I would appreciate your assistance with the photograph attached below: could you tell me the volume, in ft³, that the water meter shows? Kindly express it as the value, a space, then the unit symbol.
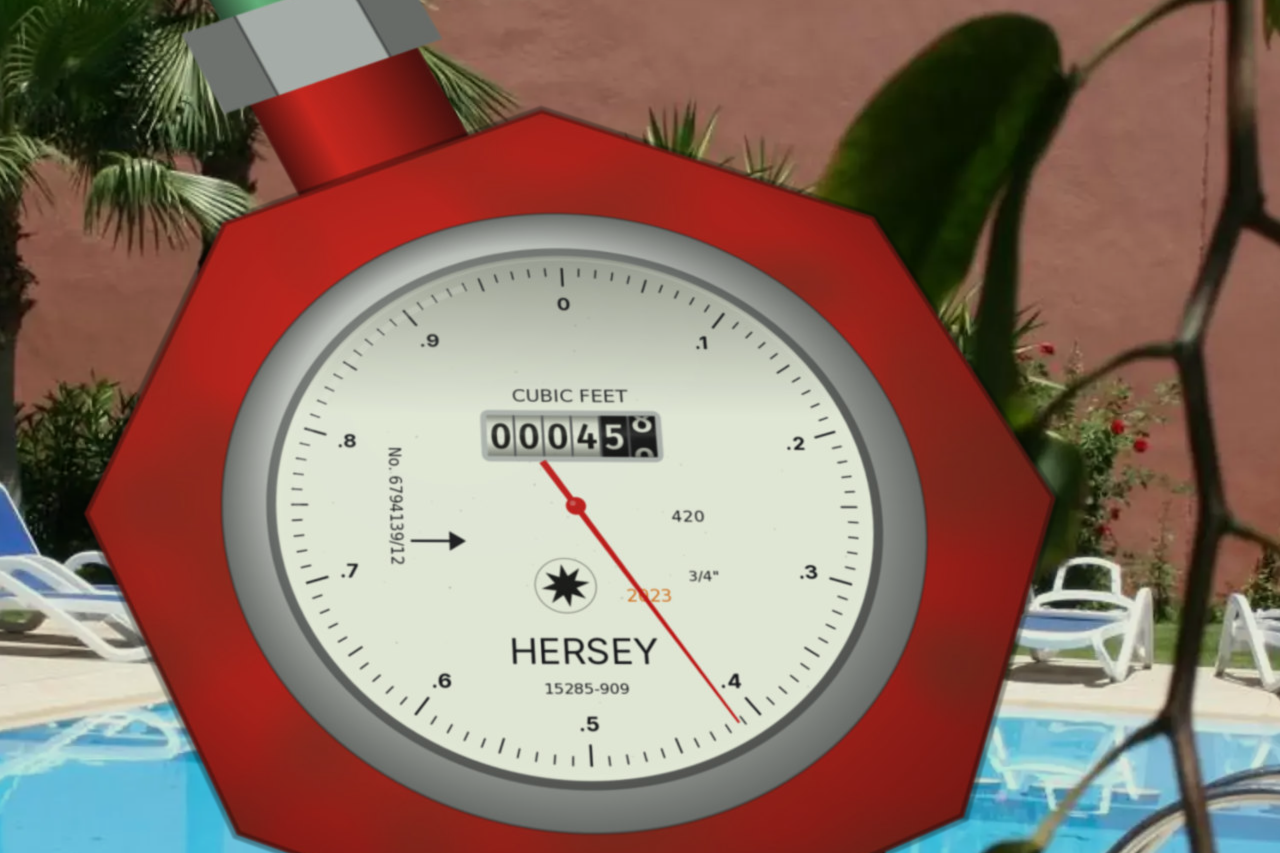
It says 458.41 ft³
